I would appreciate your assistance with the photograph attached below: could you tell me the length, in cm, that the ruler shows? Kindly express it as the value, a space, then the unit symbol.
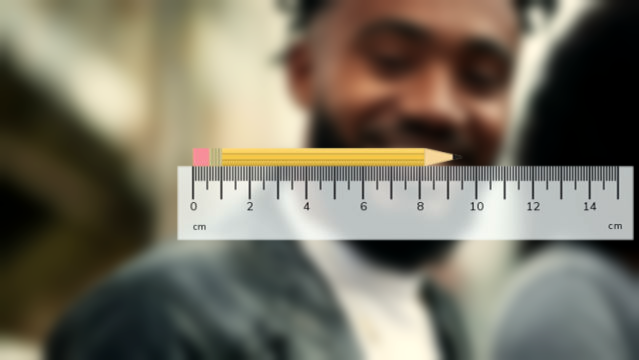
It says 9.5 cm
